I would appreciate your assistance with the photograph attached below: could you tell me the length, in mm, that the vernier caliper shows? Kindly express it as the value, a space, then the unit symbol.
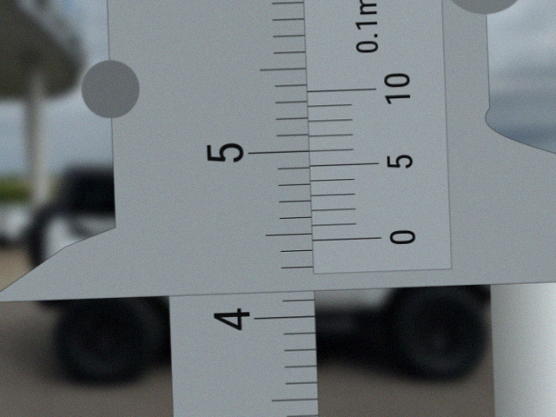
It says 44.6 mm
